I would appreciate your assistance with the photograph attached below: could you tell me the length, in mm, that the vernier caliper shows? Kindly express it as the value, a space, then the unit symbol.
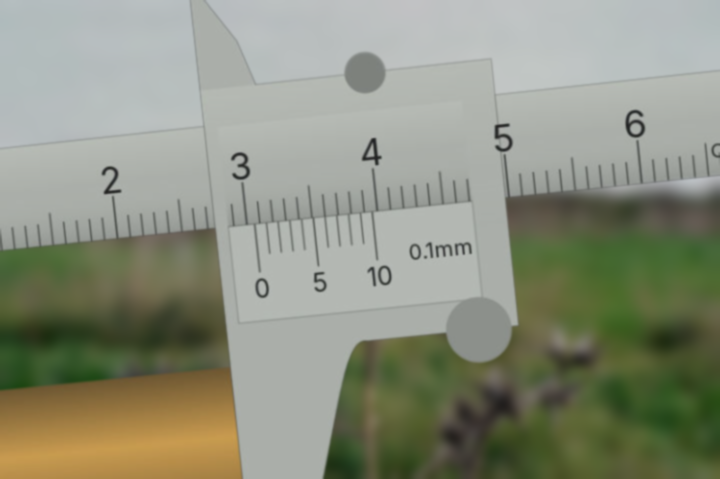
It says 30.6 mm
